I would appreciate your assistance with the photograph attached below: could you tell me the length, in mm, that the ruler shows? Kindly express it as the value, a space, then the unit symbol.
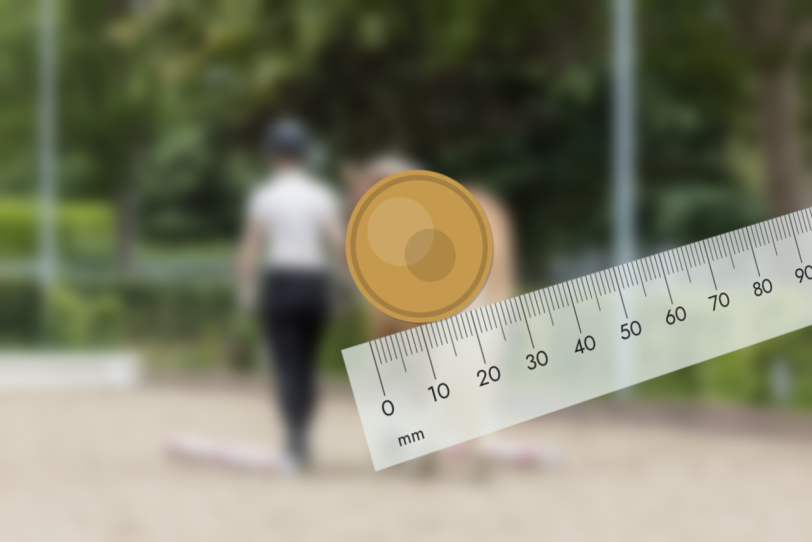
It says 28 mm
